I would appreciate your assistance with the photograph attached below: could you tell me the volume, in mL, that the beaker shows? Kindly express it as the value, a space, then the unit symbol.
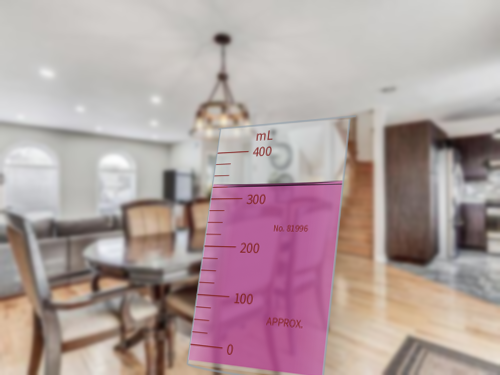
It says 325 mL
